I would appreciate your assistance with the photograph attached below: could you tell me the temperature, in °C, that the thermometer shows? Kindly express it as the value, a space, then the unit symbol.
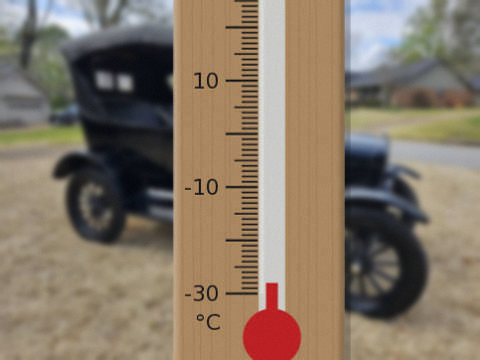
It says -28 °C
